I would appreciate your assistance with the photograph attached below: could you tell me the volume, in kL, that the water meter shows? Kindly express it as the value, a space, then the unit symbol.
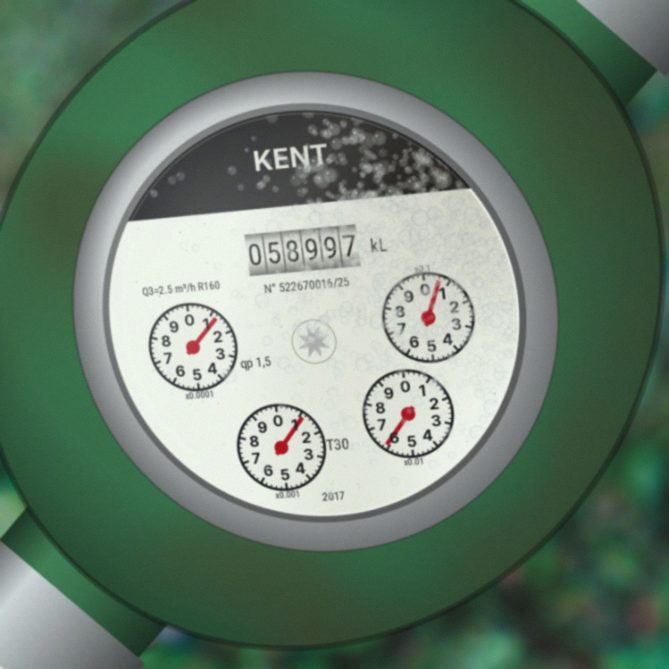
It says 58997.0611 kL
